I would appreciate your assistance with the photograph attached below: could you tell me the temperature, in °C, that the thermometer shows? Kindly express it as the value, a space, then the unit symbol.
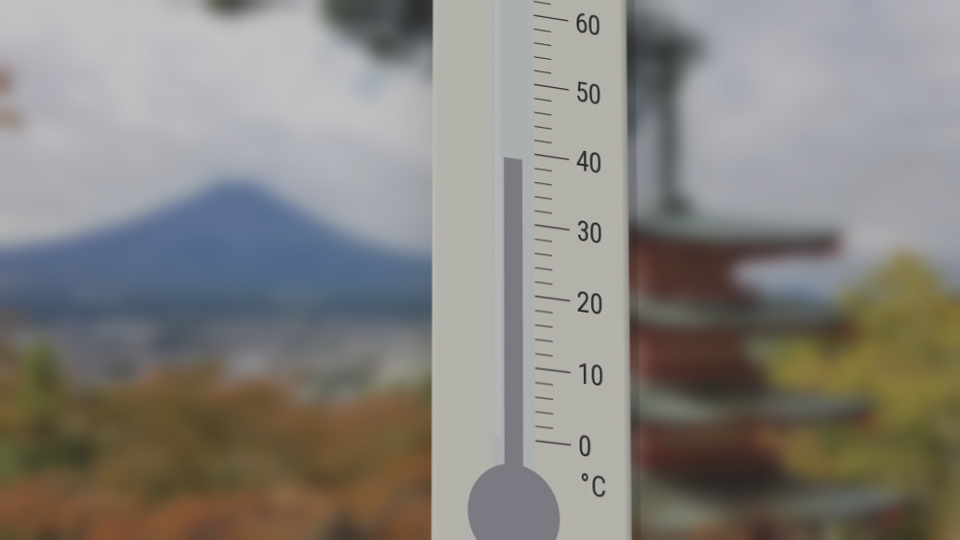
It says 39 °C
